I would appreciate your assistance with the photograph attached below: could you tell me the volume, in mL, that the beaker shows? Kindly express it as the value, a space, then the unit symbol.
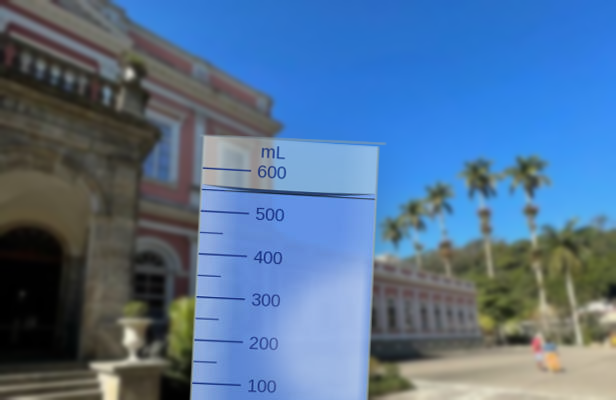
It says 550 mL
